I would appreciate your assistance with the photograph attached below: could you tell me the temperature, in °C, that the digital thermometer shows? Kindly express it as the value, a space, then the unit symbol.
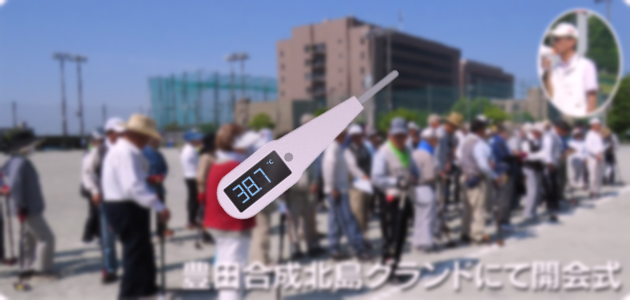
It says 38.7 °C
